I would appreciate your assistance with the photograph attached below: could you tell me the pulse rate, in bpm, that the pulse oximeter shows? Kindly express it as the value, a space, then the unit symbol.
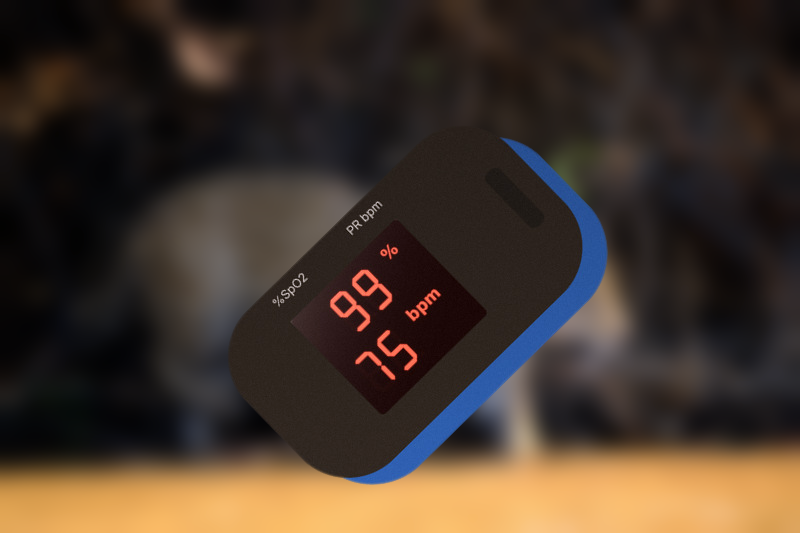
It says 75 bpm
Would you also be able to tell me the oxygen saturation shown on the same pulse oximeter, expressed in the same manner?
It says 99 %
